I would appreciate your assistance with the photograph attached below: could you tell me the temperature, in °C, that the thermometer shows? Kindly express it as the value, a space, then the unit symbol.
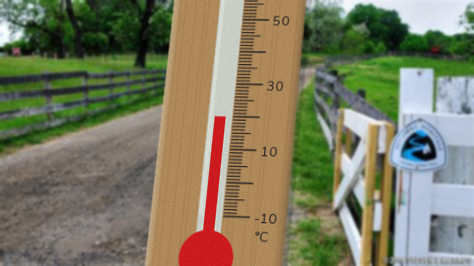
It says 20 °C
